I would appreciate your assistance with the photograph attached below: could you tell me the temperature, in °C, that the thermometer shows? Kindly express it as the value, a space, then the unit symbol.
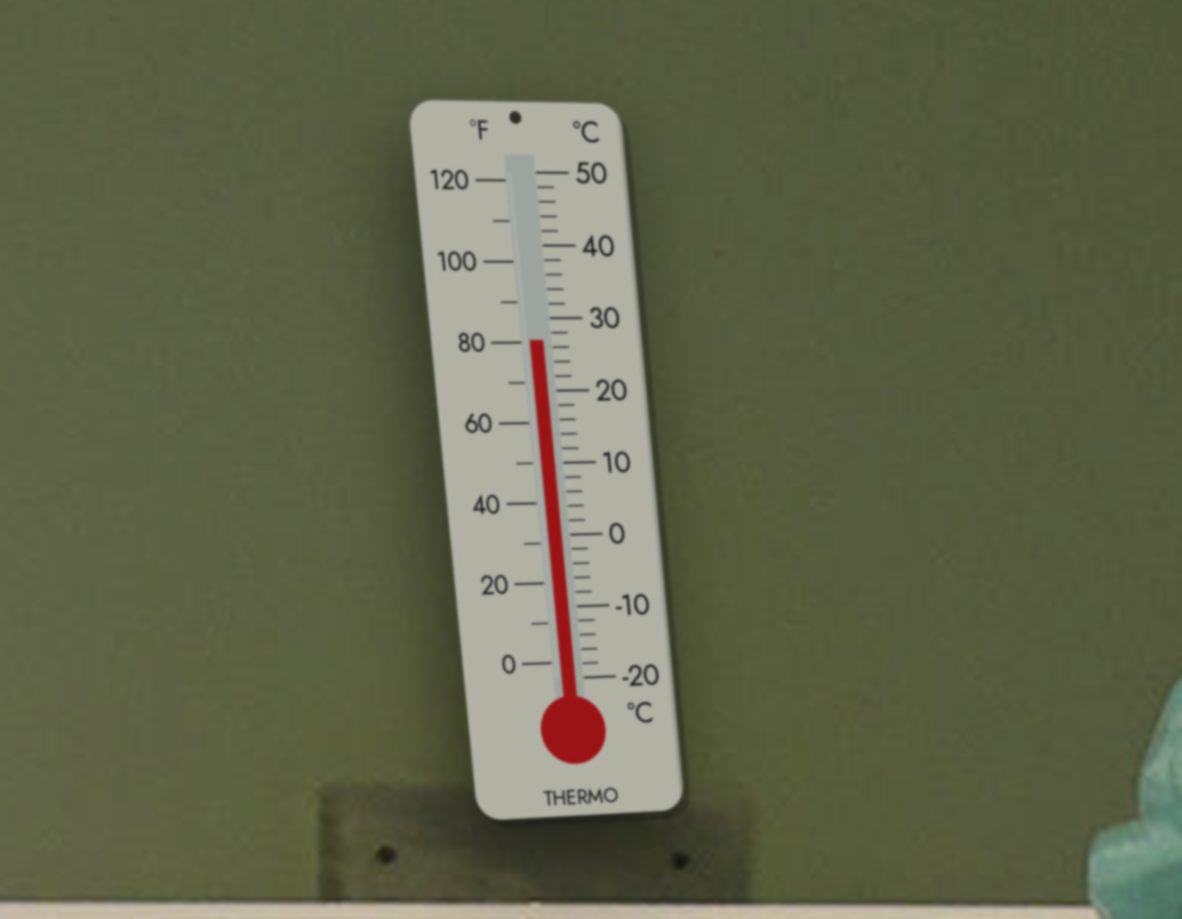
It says 27 °C
